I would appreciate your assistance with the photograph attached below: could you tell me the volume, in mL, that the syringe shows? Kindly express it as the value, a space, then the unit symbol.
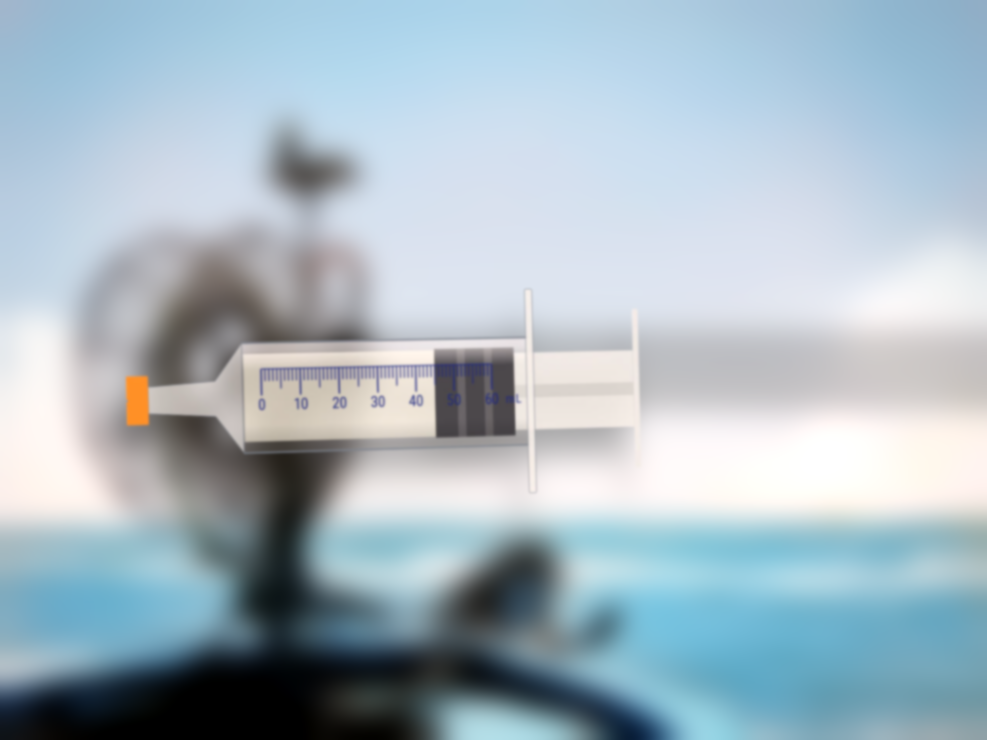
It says 45 mL
